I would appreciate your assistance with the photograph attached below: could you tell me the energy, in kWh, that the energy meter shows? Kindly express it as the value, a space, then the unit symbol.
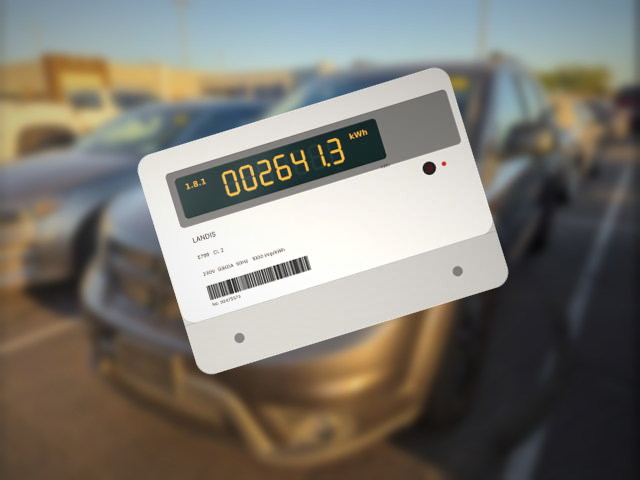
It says 2641.3 kWh
